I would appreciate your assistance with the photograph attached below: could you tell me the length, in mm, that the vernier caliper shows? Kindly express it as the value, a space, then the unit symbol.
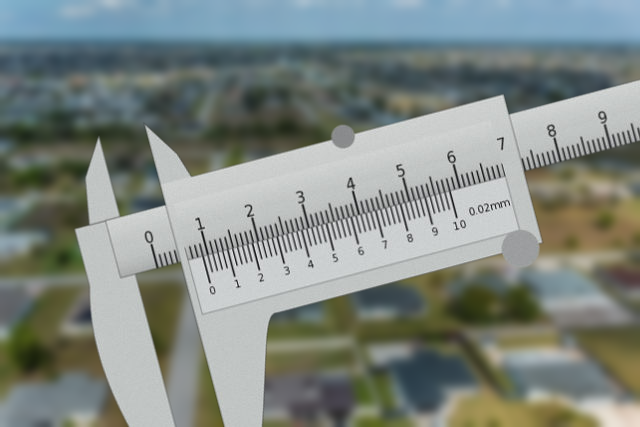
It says 9.0 mm
